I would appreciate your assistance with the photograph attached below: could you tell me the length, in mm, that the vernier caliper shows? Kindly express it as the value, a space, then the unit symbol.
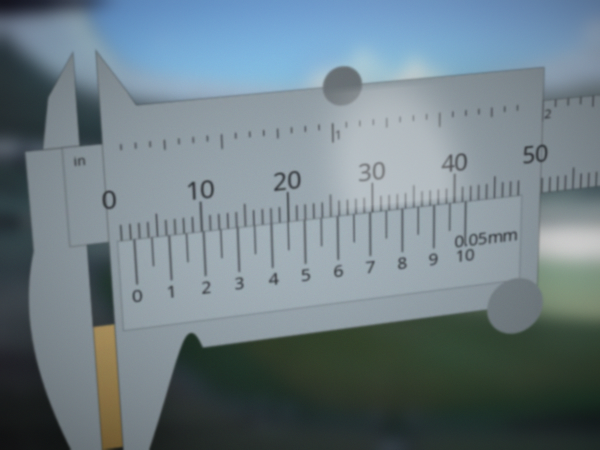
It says 2.4 mm
